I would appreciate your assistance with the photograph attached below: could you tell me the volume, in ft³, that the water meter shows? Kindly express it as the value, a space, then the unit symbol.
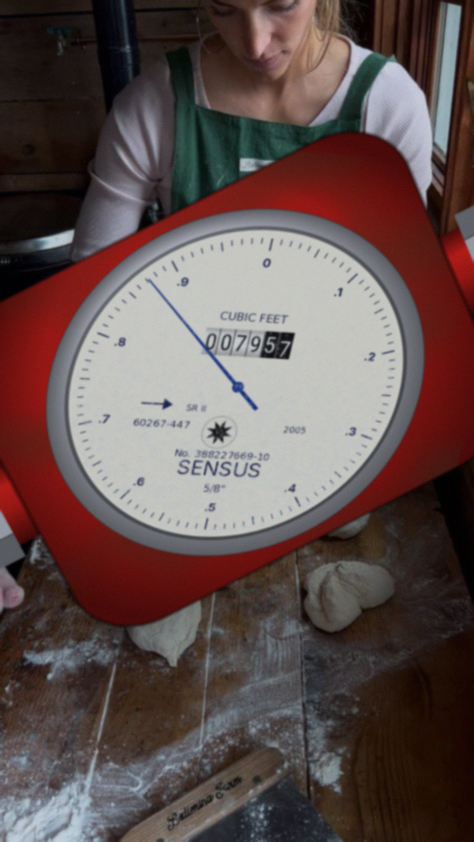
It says 7956.87 ft³
